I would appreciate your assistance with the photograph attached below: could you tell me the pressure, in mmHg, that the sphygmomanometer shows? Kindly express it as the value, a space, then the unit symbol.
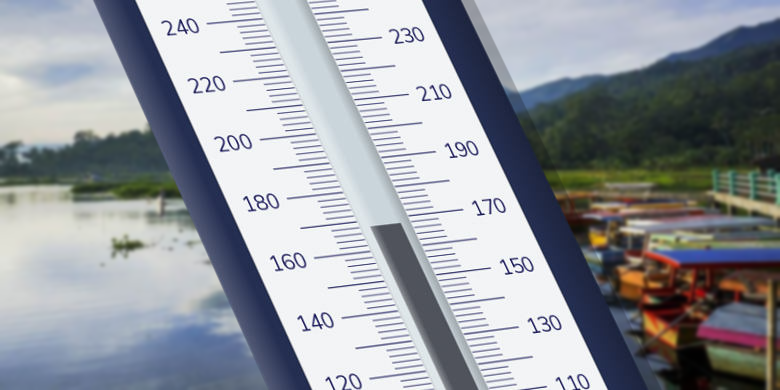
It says 168 mmHg
